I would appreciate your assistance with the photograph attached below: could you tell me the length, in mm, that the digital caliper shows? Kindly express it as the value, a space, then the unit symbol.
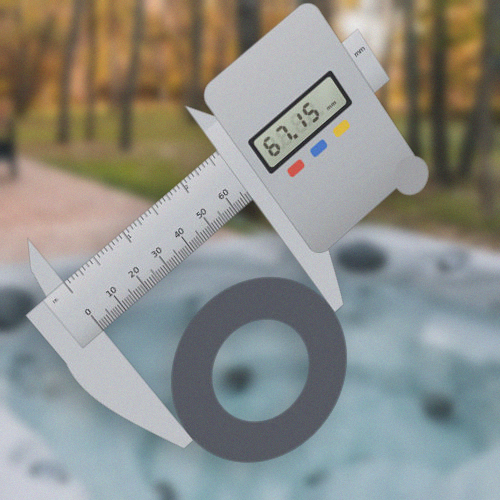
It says 67.15 mm
